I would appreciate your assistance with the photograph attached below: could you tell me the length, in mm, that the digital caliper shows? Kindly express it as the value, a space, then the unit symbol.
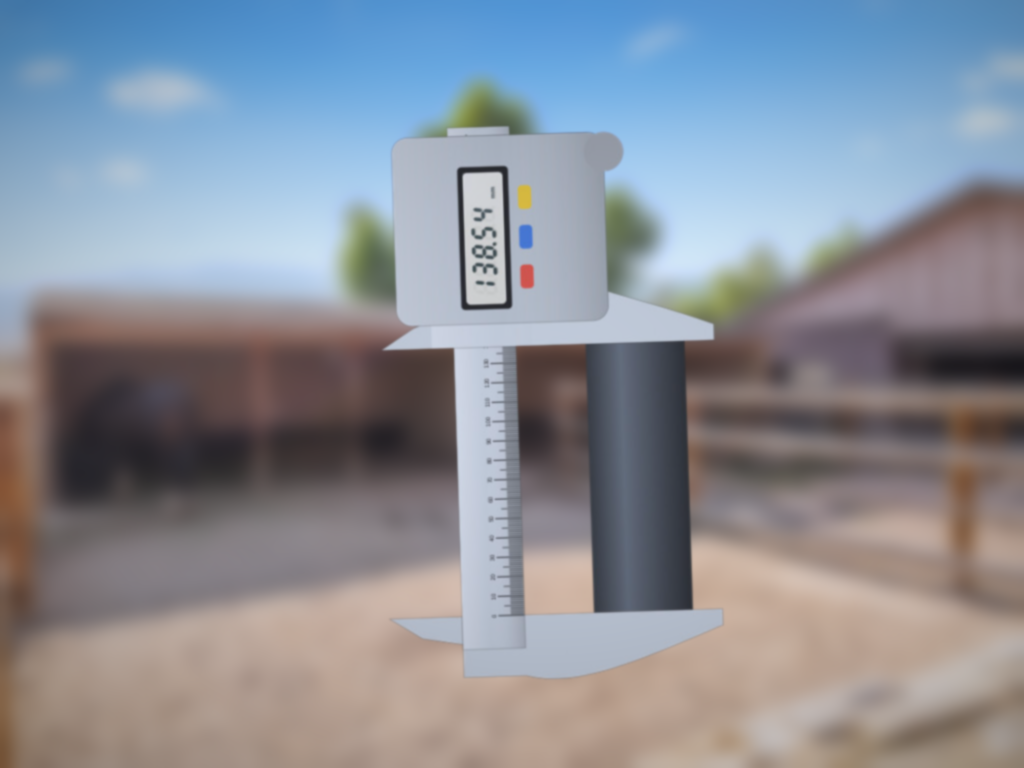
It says 138.54 mm
